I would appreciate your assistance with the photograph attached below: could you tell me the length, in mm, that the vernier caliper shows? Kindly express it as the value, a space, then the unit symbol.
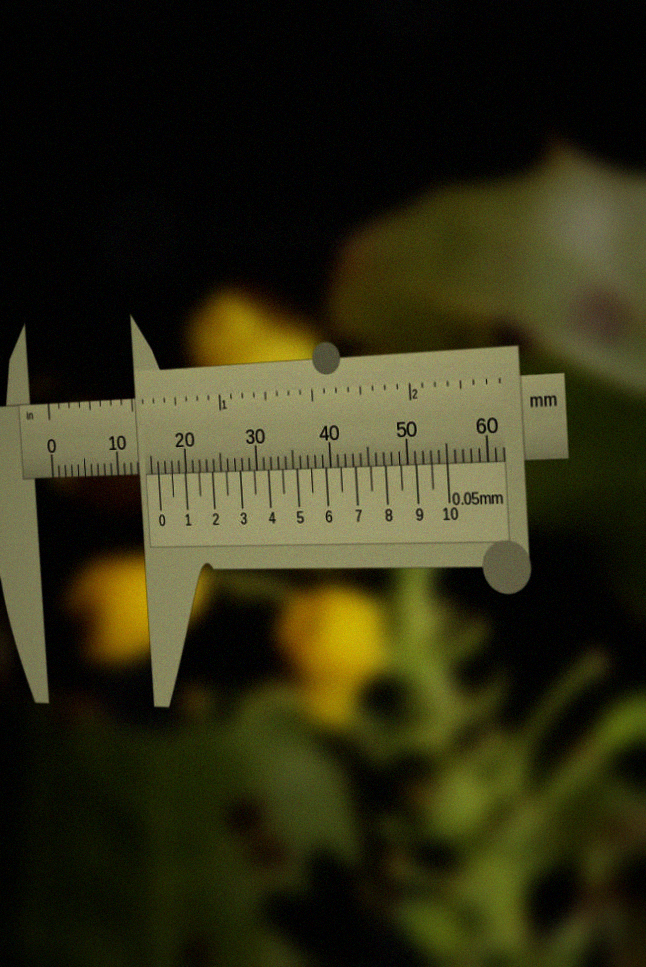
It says 16.0 mm
